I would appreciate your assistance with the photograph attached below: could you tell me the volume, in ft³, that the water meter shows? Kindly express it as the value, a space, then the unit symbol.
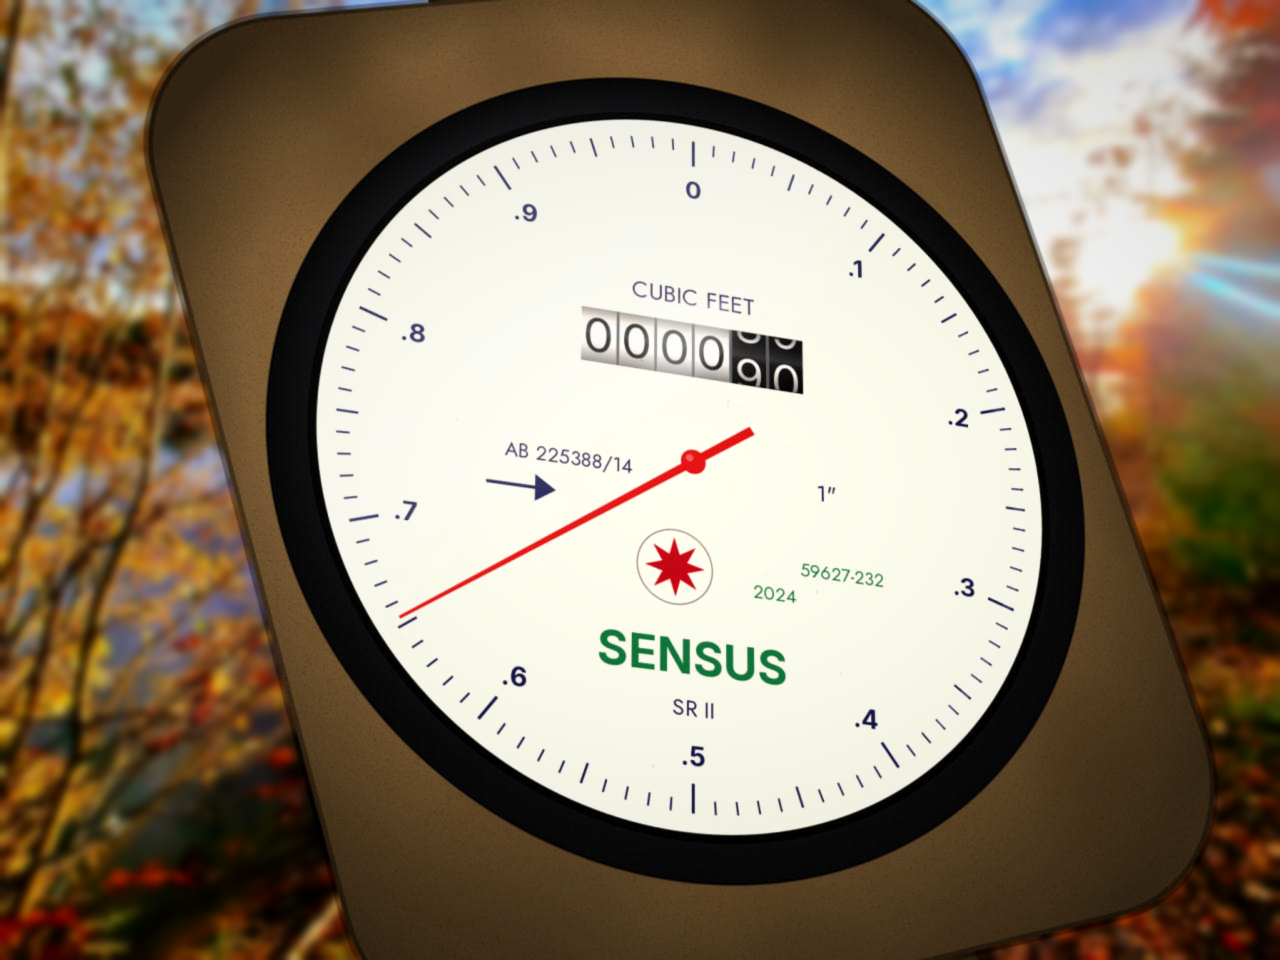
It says 89.65 ft³
